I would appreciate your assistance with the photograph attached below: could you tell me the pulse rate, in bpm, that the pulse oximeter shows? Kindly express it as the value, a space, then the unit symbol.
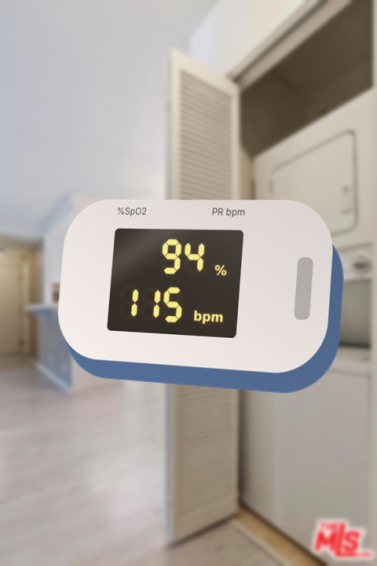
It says 115 bpm
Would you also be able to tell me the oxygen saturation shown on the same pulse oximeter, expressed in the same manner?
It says 94 %
